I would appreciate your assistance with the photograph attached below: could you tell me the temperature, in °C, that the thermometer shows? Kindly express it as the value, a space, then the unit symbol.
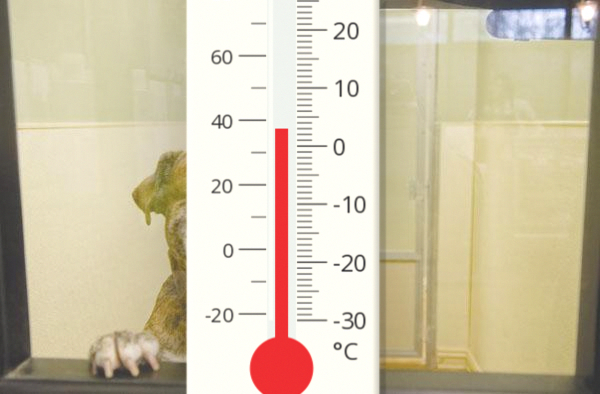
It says 3 °C
